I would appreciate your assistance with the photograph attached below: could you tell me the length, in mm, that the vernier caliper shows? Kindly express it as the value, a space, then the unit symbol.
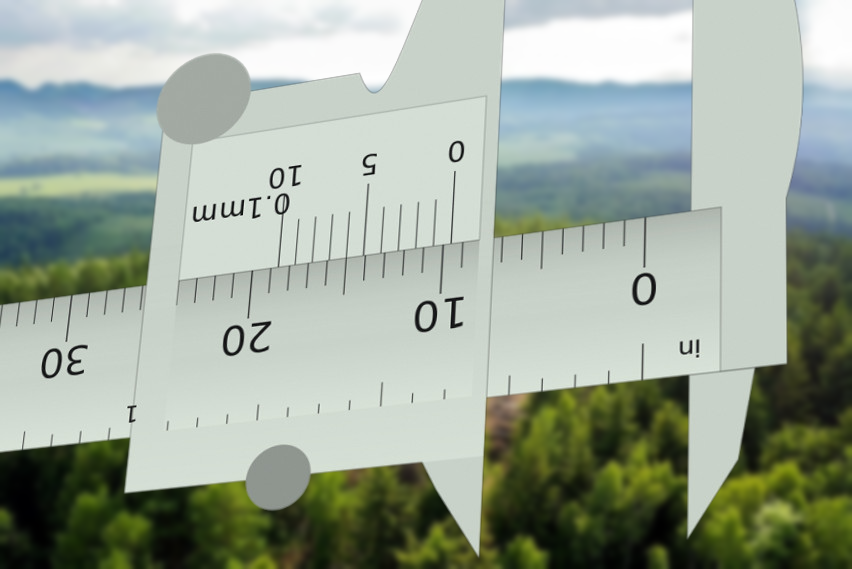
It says 9.6 mm
